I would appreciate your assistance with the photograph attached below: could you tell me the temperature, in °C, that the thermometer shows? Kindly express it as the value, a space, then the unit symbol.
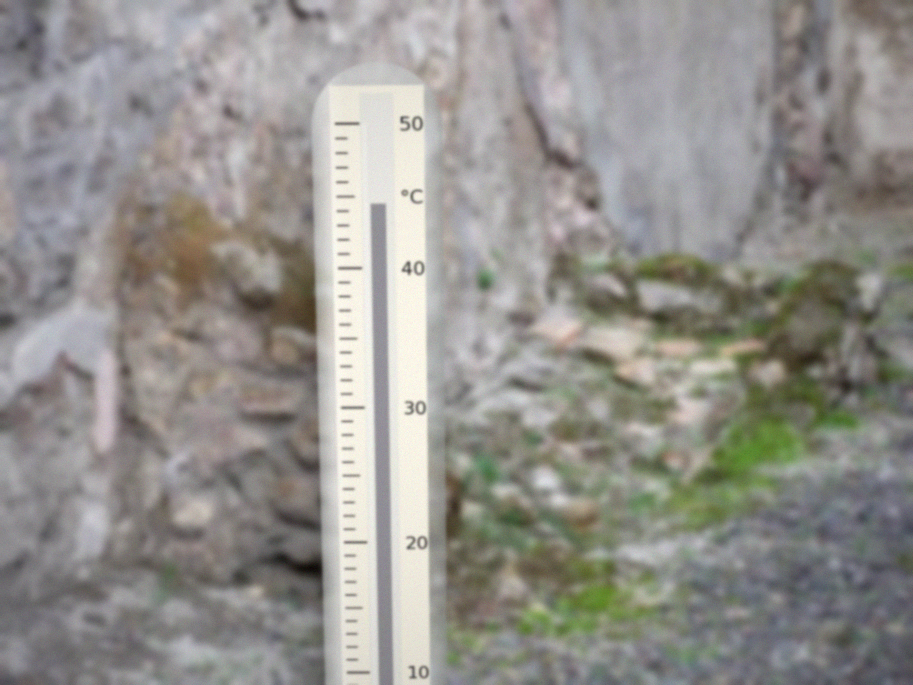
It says 44.5 °C
